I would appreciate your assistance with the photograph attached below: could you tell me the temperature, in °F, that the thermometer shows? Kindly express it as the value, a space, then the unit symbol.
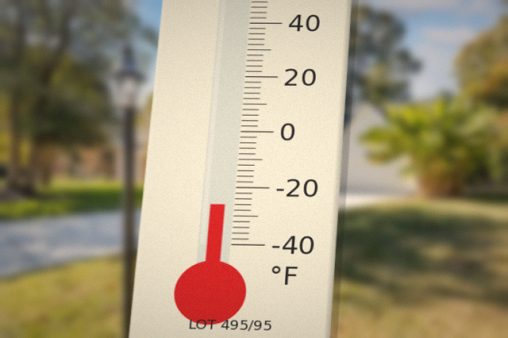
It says -26 °F
